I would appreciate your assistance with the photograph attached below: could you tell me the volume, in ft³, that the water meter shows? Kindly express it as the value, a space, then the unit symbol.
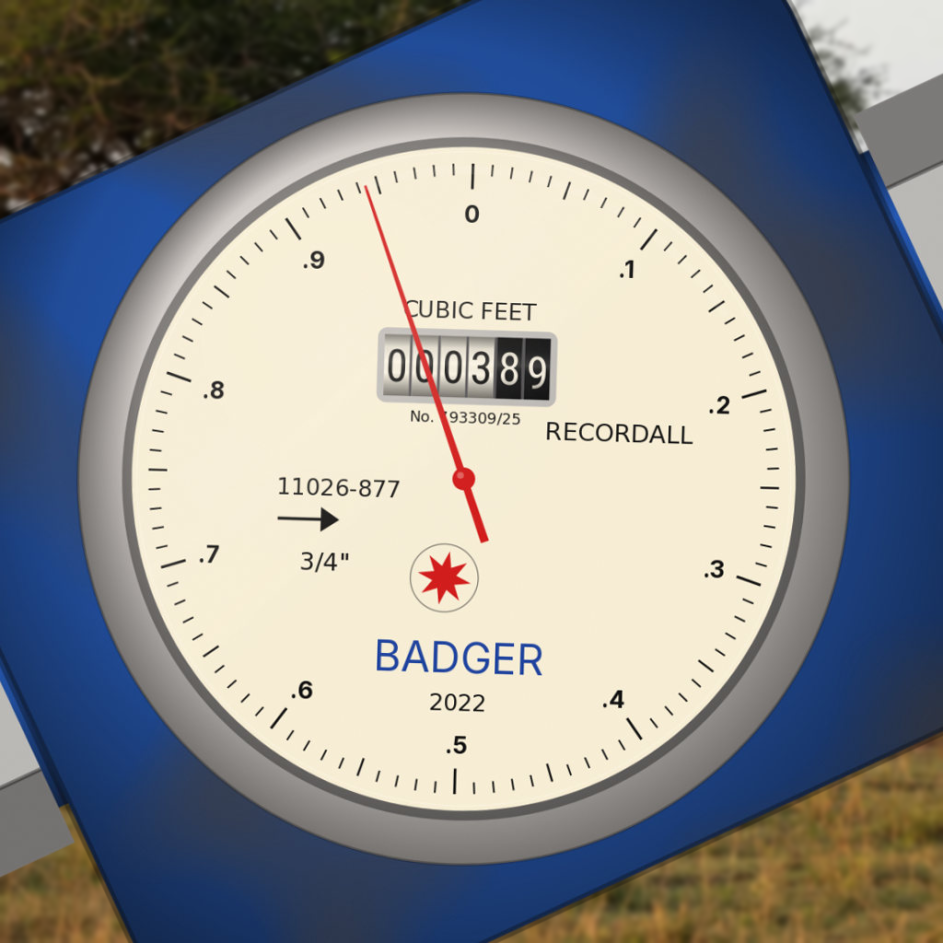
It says 388.94 ft³
